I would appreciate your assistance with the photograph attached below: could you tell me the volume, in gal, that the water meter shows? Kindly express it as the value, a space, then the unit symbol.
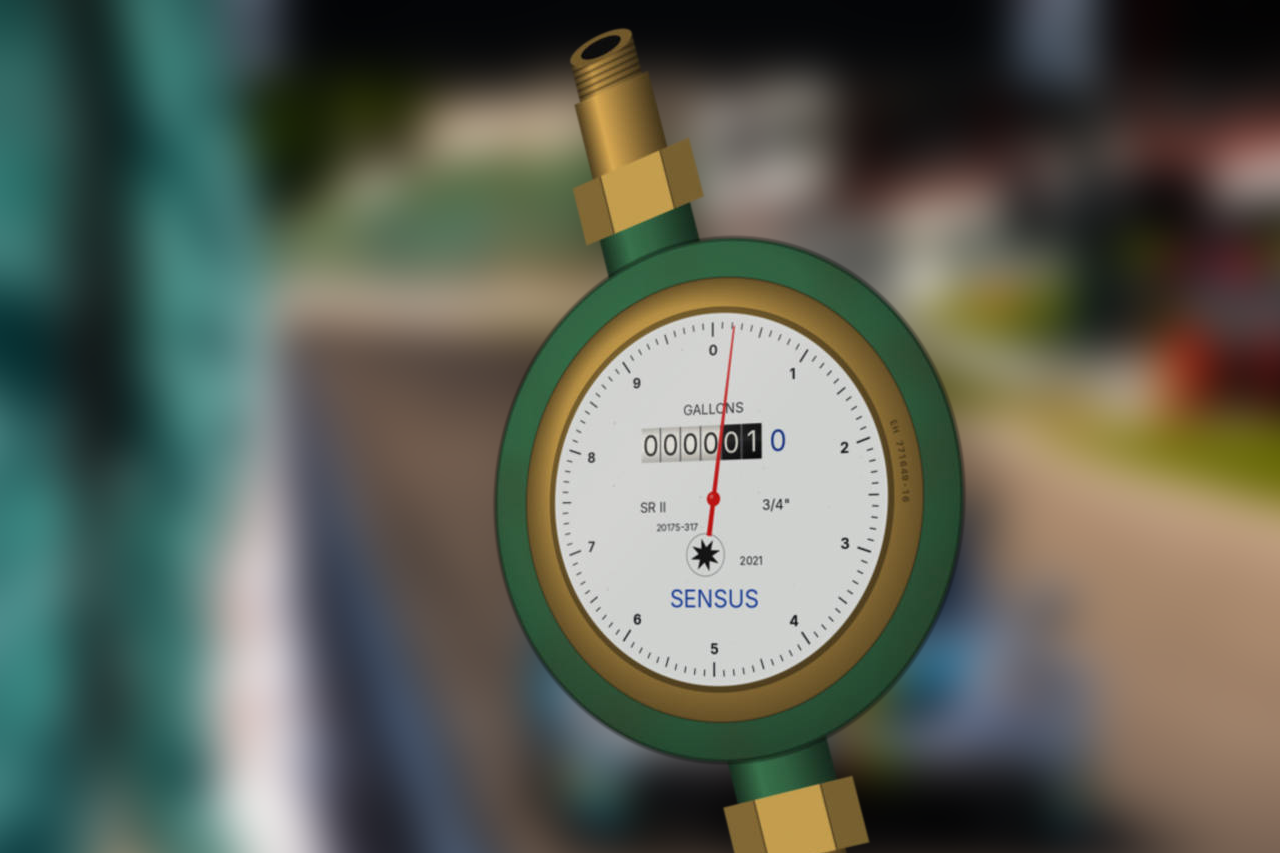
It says 10.2 gal
